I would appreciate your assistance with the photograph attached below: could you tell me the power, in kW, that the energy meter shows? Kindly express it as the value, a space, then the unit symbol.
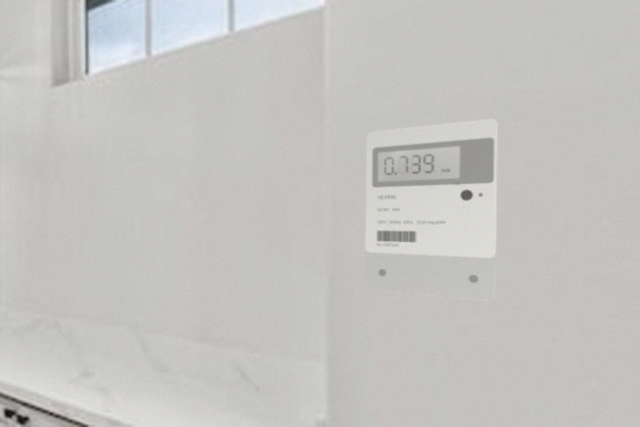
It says 0.739 kW
